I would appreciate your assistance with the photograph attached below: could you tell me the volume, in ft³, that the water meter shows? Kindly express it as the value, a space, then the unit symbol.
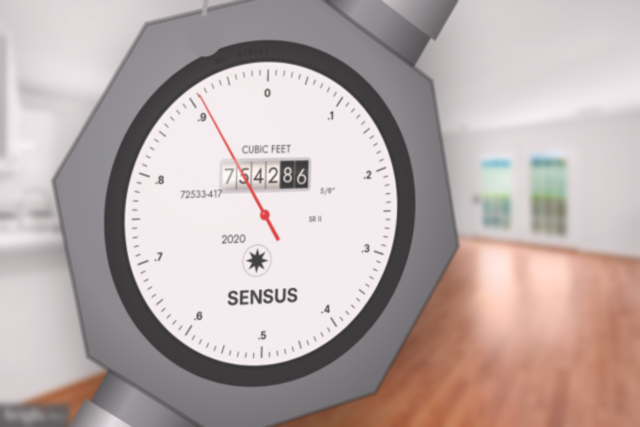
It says 754285.91 ft³
